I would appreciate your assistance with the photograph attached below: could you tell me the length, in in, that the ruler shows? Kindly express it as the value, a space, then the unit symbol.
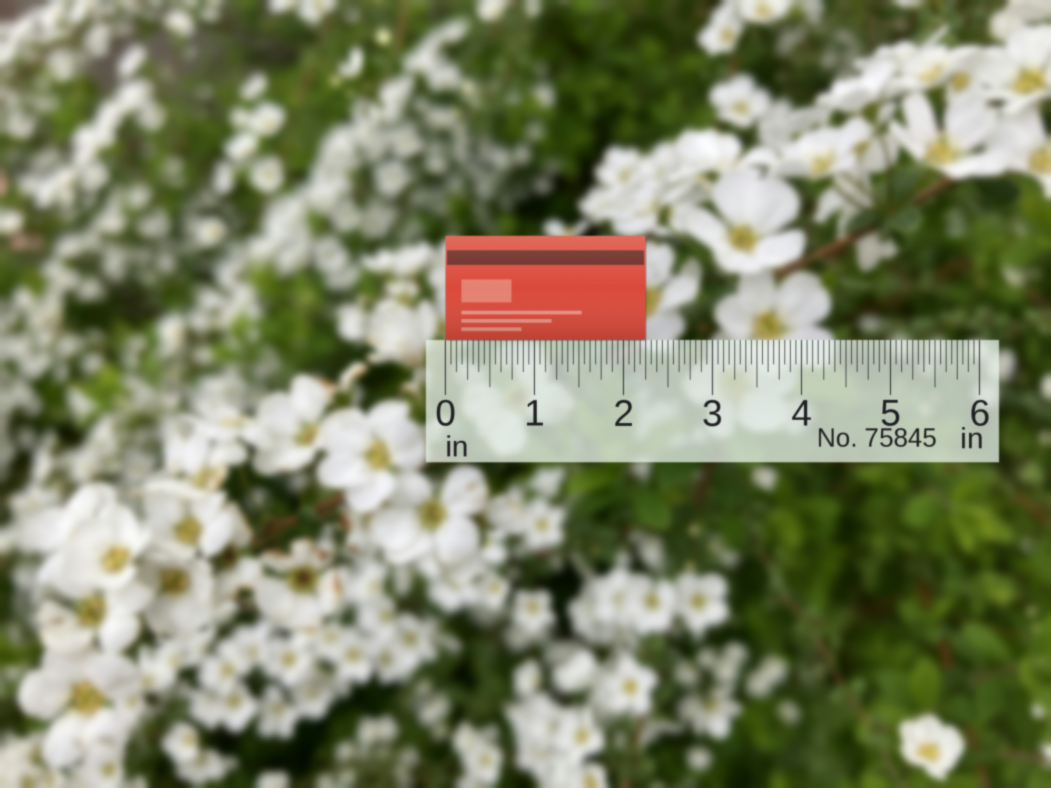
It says 2.25 in
